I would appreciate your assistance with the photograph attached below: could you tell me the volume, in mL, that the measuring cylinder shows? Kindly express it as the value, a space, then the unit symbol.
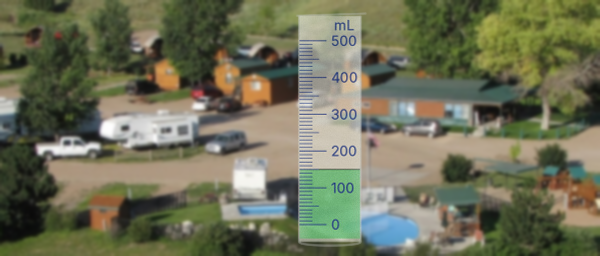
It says 150 mL
